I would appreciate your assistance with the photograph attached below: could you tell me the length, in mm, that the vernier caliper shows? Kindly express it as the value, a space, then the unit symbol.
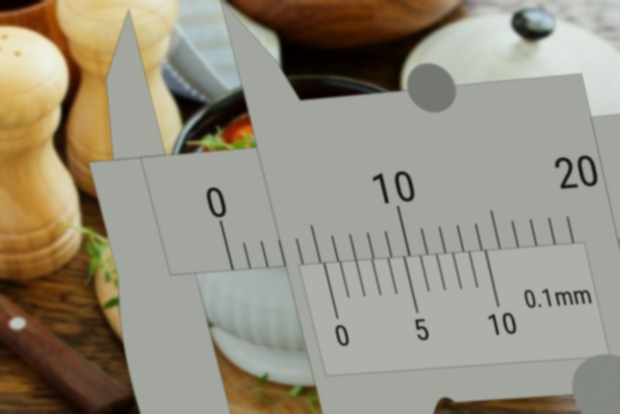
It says 5.2 mm
